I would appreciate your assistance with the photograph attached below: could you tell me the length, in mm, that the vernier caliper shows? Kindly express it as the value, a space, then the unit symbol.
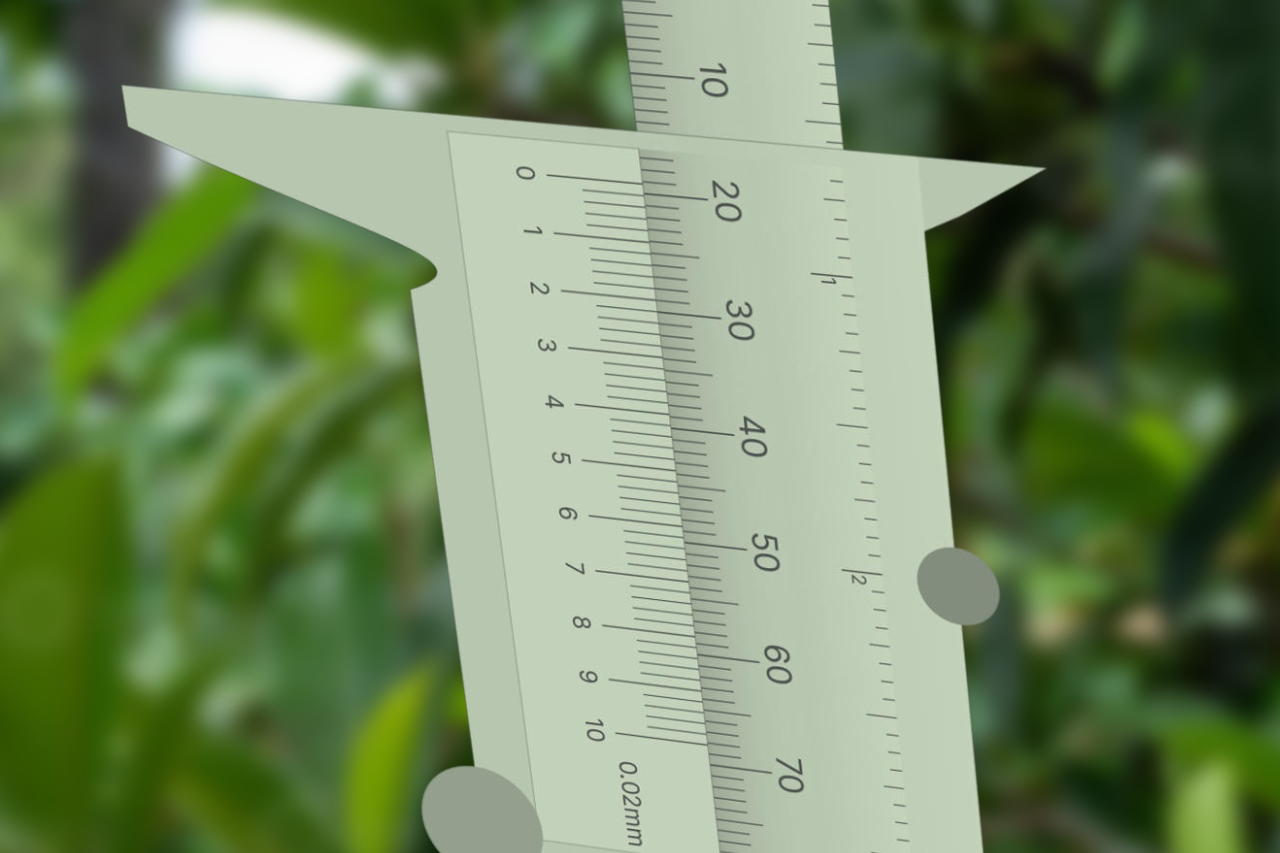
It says 19.2 mm
